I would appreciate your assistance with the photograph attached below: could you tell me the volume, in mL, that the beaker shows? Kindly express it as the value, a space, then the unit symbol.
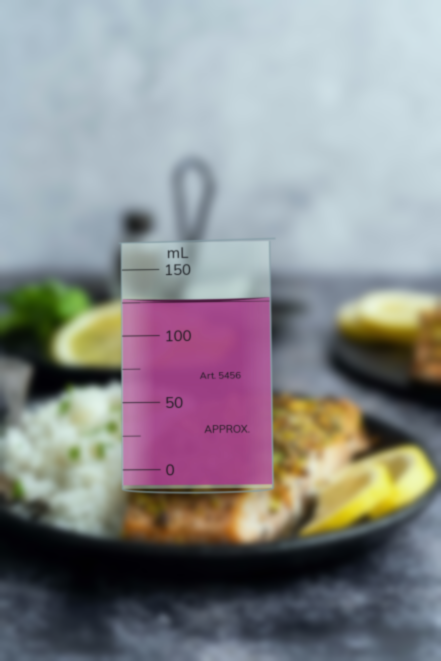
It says 125 mL
